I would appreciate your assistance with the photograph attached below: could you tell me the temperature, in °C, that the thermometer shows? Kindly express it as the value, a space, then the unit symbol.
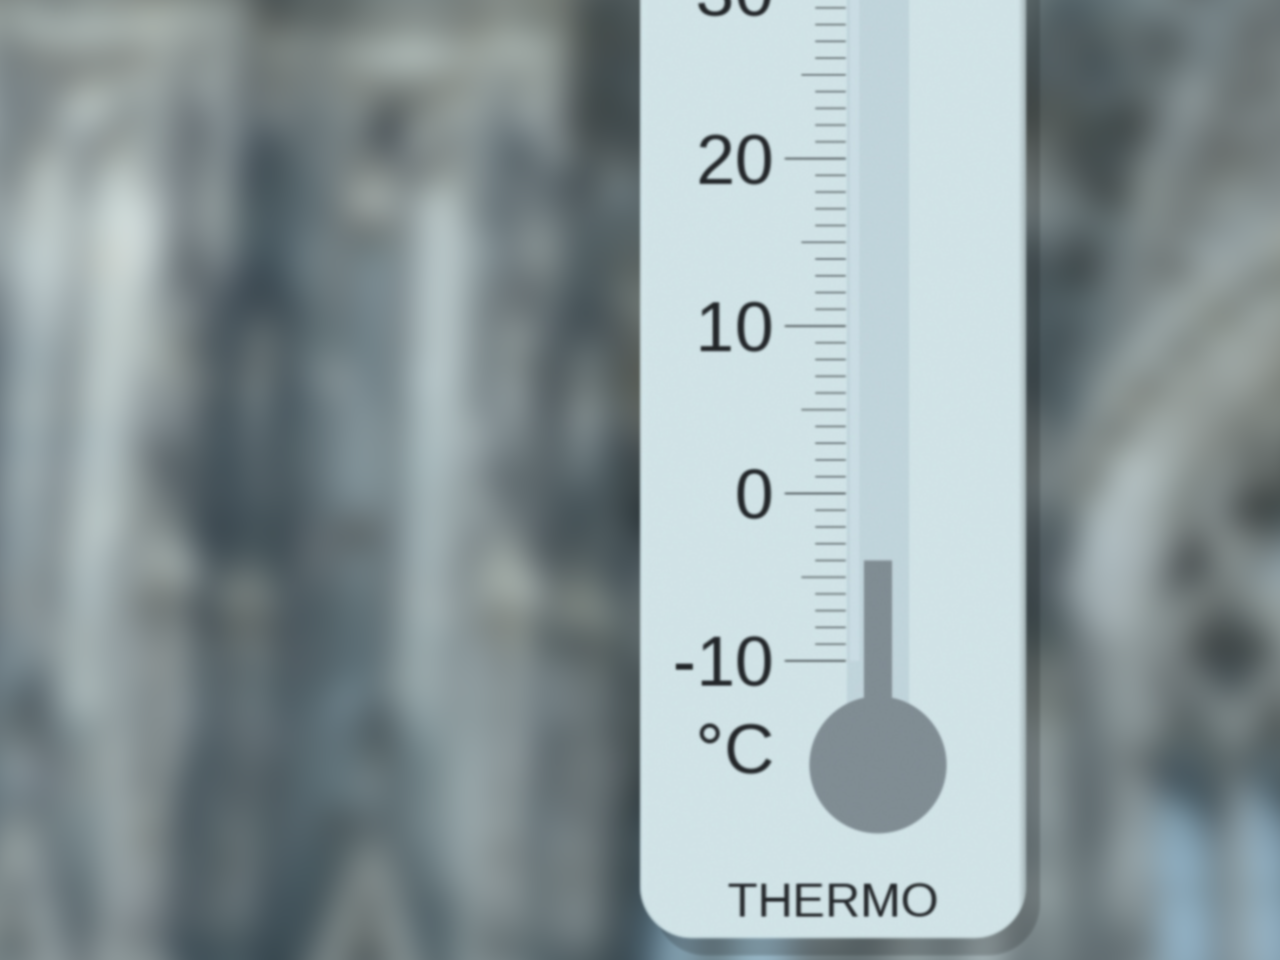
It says -4 °C
